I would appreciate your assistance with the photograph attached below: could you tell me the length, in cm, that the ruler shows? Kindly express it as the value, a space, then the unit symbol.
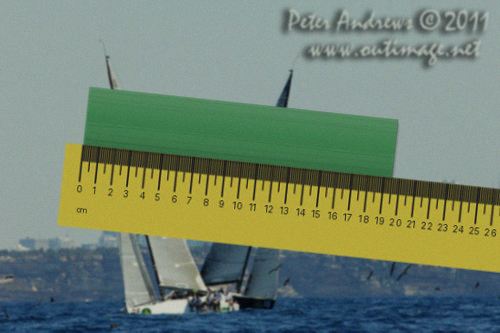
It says 19.5 cm
